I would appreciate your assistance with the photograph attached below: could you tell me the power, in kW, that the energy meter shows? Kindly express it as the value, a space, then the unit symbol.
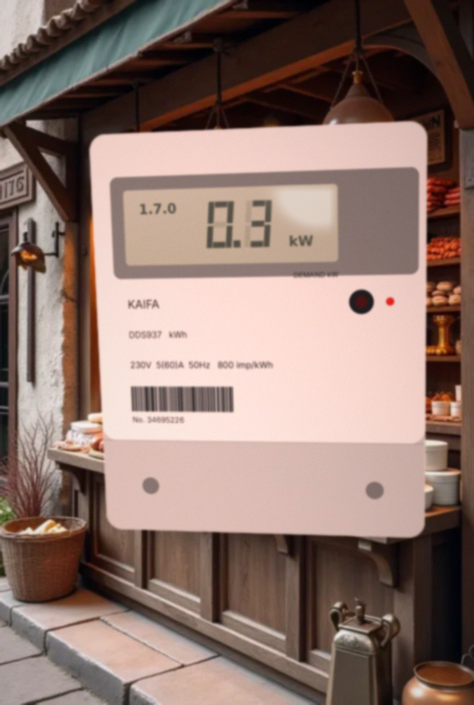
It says 0.3 kW
